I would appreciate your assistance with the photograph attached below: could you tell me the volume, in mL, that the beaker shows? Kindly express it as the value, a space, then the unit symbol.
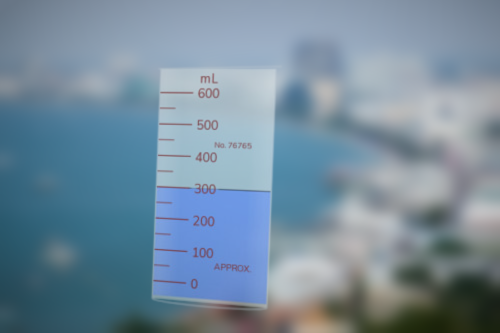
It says 300 mL
